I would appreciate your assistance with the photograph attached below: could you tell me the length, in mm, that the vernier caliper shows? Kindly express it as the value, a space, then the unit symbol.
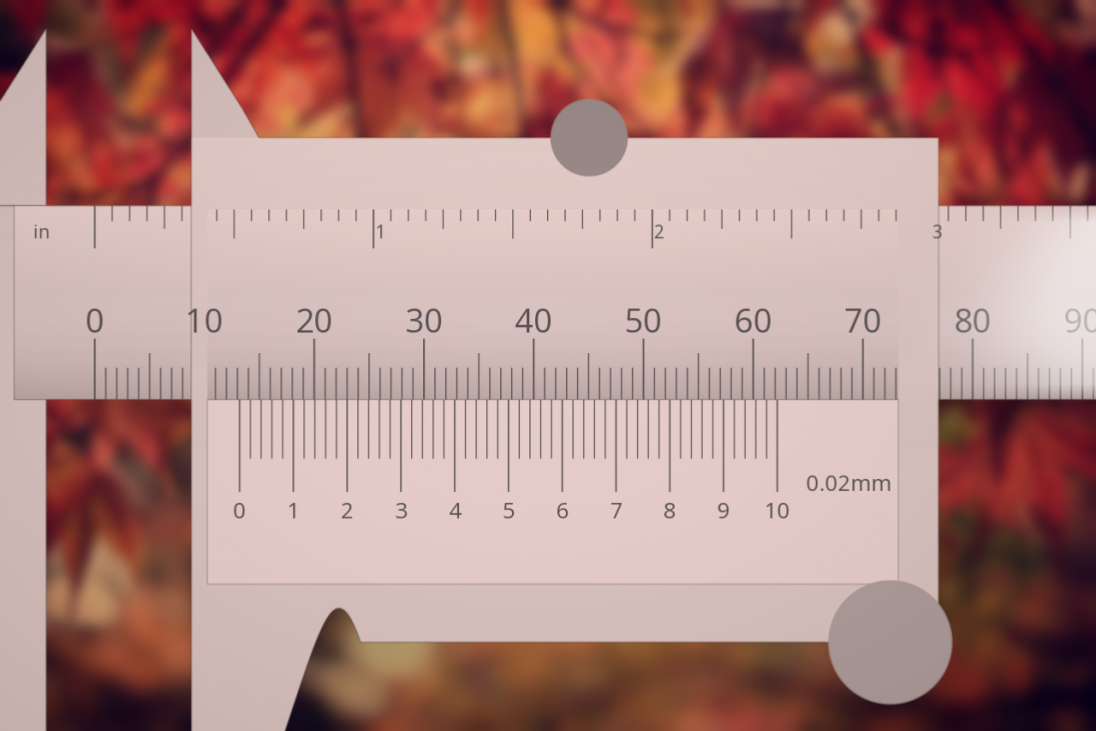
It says 13.2 mm
